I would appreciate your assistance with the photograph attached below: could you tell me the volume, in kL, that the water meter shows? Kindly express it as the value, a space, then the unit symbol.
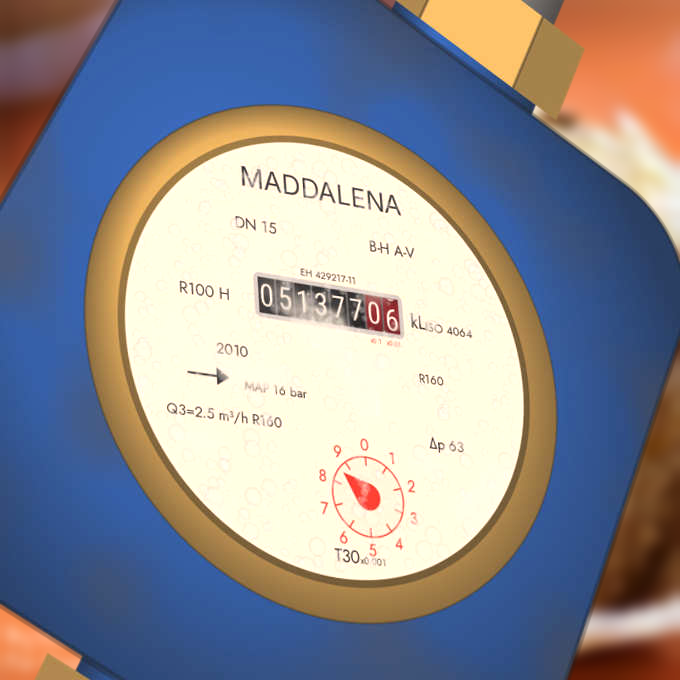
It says 51377.058 kL
